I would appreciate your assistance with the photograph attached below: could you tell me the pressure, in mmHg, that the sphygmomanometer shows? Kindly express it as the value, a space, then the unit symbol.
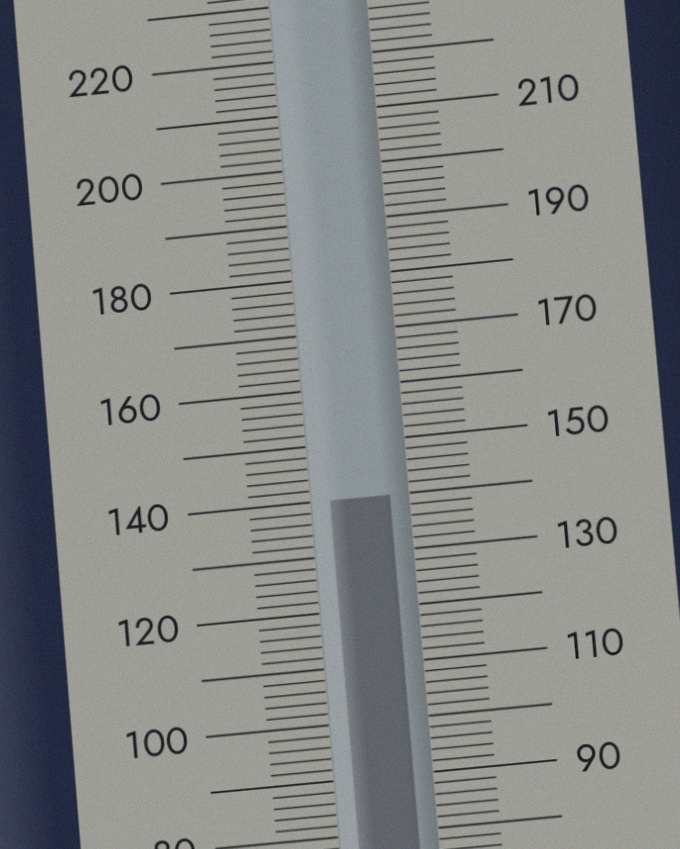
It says 140 mmHg
